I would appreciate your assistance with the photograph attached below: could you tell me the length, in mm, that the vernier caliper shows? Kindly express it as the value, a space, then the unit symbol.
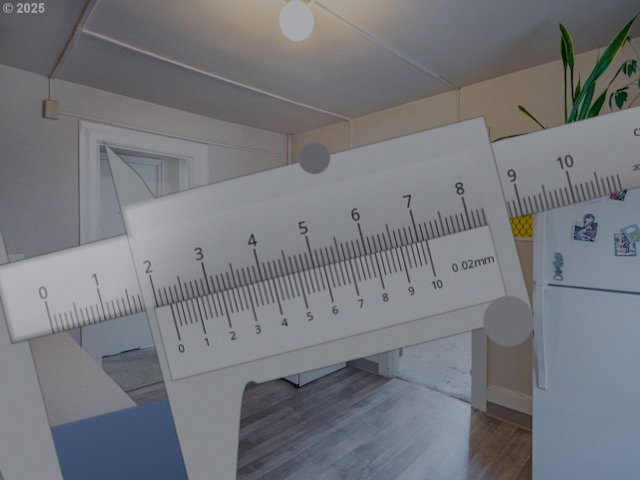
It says 22.5 mm
